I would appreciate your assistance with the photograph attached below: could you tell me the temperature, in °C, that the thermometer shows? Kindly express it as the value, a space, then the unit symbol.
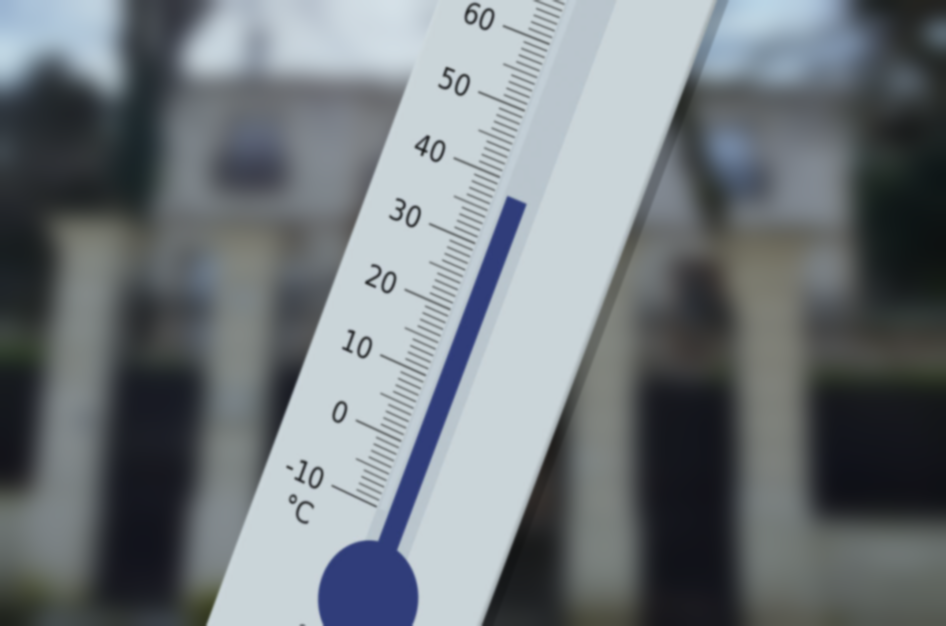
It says 38 °C
